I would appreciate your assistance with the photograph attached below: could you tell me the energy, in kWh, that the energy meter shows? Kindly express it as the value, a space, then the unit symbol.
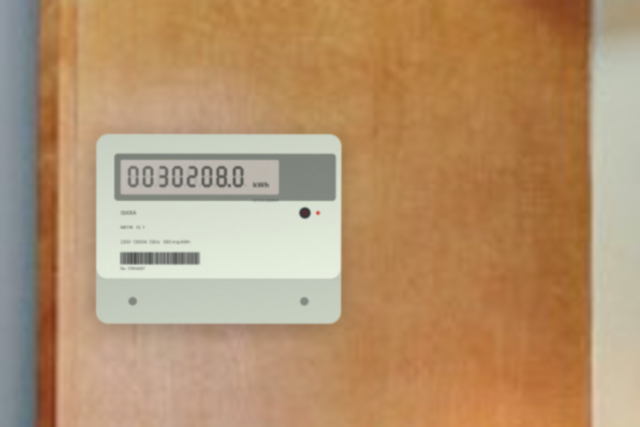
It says 30208.0 kWh
